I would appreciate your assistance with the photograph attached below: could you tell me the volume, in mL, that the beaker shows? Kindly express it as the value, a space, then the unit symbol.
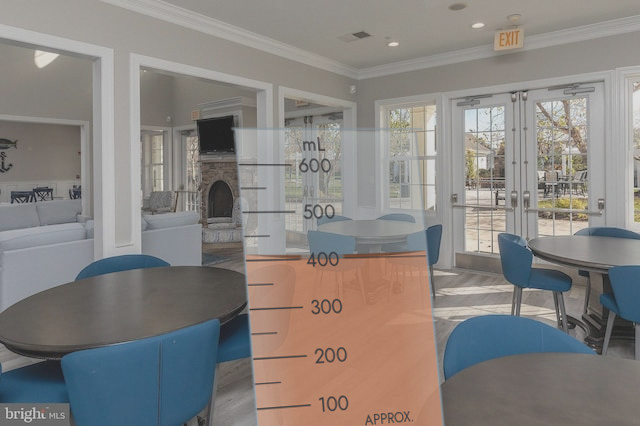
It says 400 mL
